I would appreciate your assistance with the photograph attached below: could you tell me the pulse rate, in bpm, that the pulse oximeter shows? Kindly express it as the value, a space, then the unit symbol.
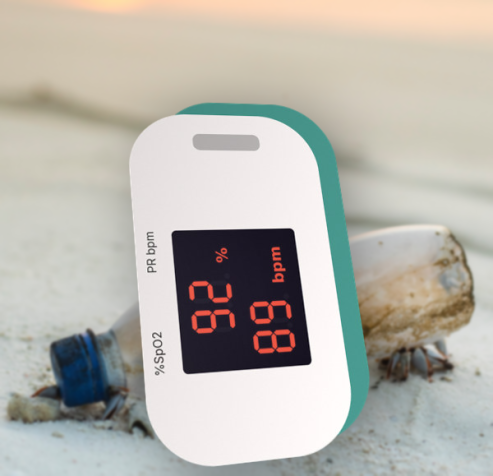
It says 89 bpm
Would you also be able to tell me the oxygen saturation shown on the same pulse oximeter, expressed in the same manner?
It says 92 %
